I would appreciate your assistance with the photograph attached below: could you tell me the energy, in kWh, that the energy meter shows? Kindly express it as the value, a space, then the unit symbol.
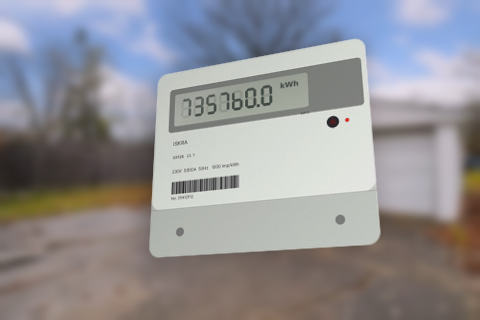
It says 735760.0 kWh
